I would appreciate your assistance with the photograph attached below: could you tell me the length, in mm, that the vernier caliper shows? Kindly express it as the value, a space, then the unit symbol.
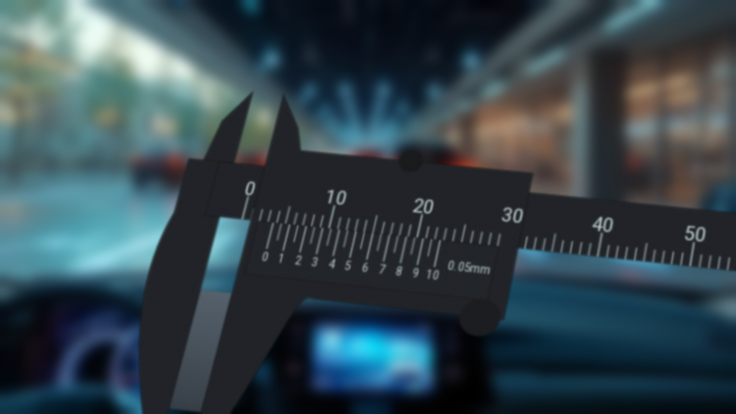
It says 3.6 mm
